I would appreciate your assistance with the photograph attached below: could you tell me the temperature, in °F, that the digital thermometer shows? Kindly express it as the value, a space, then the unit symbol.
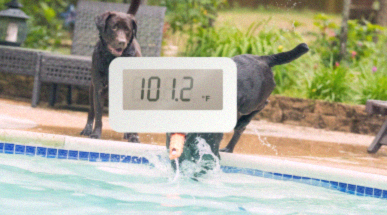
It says 101.2 °F
